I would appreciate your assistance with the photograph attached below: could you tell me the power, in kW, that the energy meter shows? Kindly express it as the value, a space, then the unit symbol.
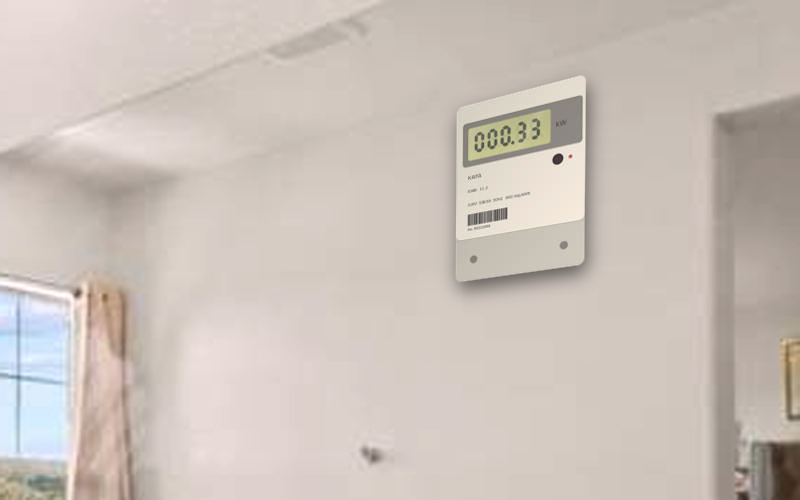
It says 0.33 kW
